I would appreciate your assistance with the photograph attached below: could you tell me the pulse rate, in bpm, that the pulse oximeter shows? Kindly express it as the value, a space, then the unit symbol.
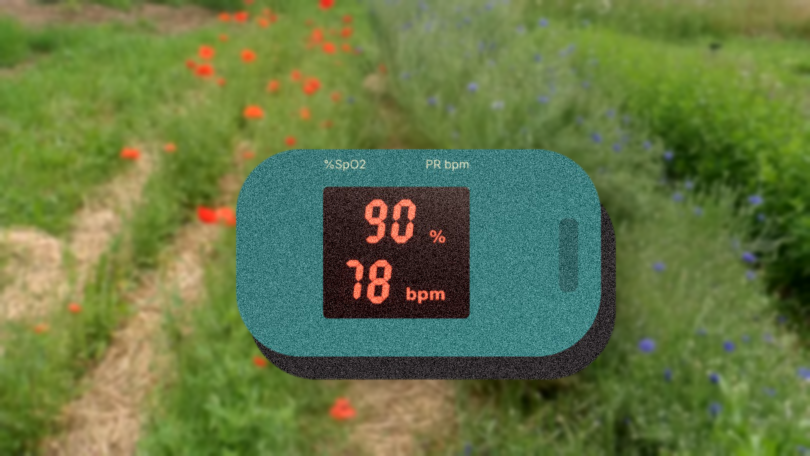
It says 78 bpm
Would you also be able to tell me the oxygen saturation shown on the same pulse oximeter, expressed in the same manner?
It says 90 %
